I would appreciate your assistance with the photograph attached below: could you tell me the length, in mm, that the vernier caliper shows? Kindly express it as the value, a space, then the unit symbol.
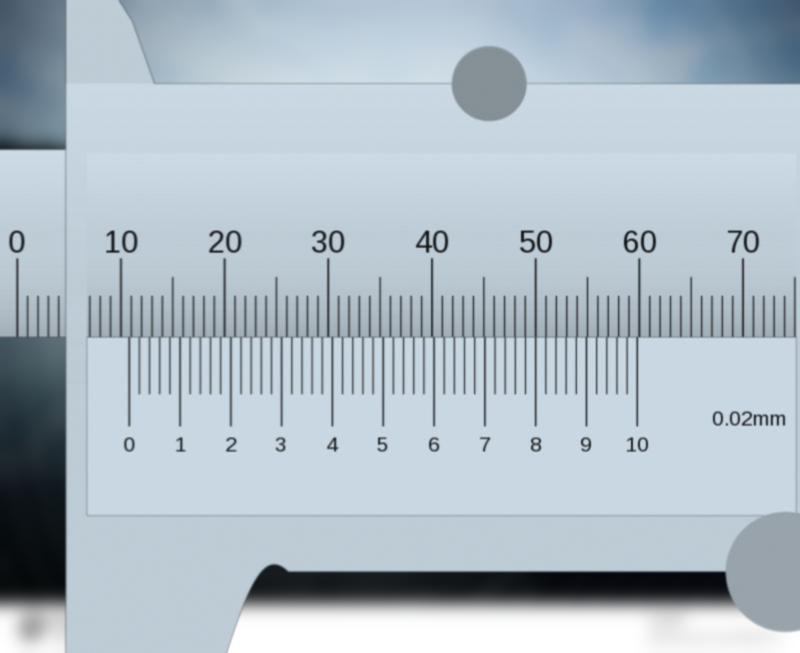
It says 10.8 mm
